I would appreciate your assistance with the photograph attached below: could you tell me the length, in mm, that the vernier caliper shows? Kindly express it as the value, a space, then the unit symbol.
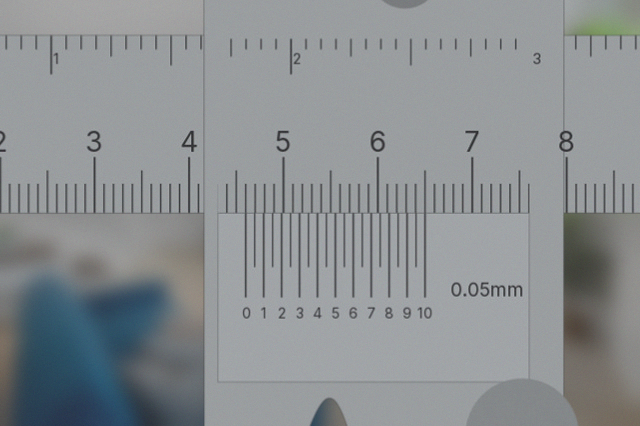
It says 46.0 mm
